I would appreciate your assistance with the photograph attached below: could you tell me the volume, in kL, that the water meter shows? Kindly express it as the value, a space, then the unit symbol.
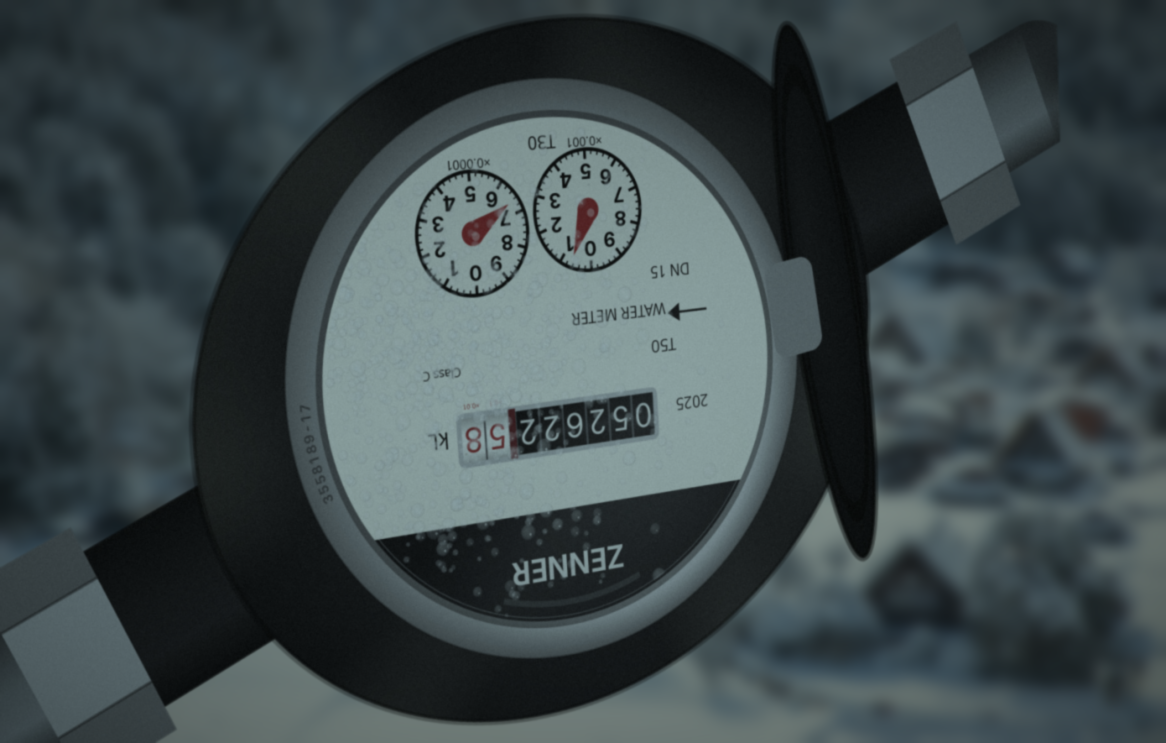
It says 52622.5806 kL
